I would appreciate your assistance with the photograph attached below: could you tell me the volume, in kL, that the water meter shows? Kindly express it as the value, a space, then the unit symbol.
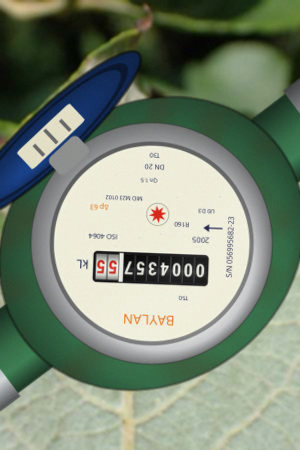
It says 4357.55 kL
